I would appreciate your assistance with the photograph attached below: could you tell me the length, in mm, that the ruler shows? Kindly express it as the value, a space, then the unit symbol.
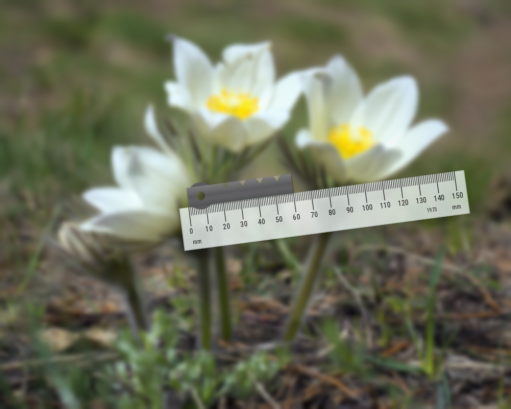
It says 60 mm
